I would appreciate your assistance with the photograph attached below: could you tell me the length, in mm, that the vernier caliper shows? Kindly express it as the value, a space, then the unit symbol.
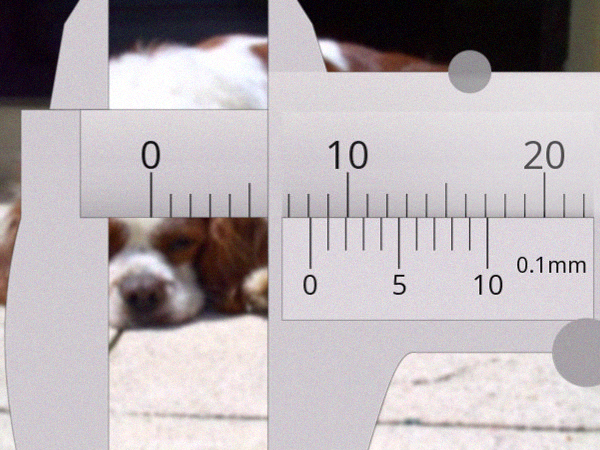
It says 8.1 mm
